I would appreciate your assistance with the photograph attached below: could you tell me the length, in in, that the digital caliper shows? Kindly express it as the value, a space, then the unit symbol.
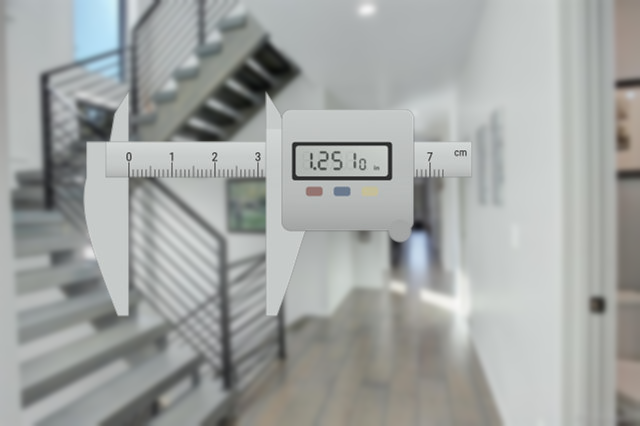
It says 1.2510 in
